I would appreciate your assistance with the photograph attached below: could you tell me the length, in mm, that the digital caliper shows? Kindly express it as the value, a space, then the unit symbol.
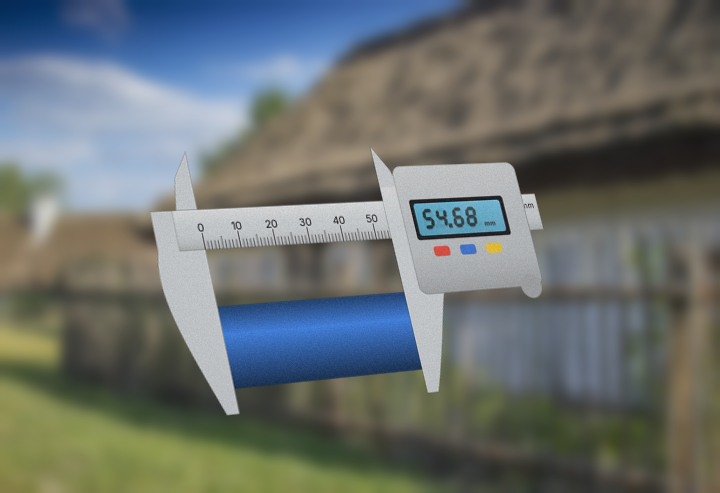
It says 54.68 mm
